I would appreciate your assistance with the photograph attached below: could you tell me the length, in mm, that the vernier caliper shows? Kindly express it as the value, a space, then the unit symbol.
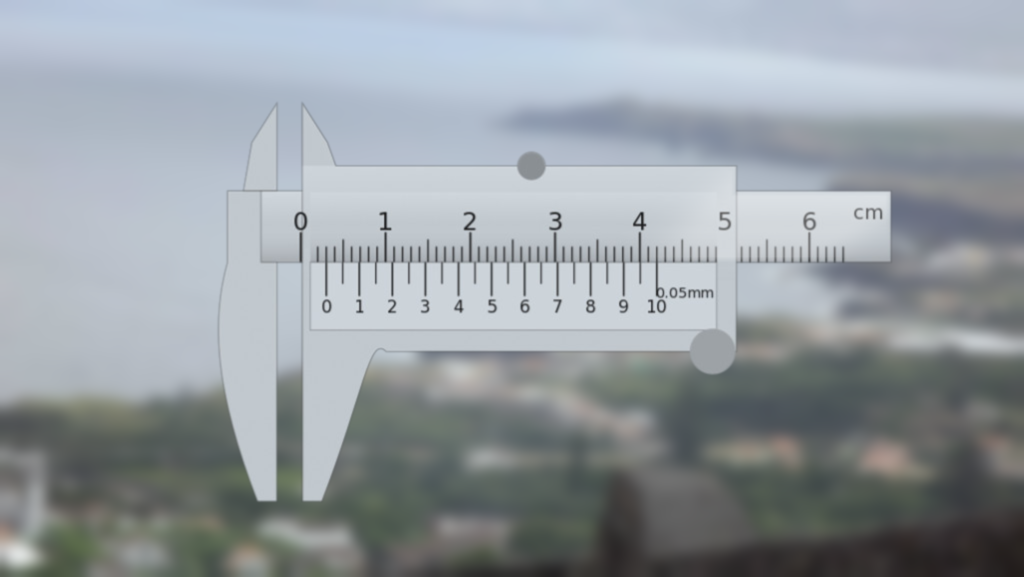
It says 3.0 mm
